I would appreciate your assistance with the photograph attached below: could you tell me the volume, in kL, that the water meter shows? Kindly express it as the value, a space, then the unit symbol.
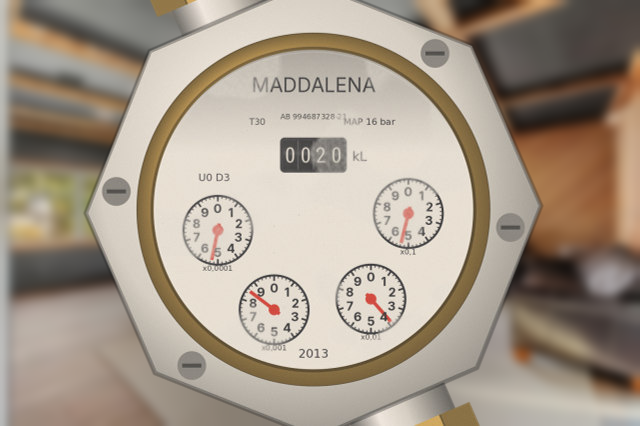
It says 20.5385 kL
